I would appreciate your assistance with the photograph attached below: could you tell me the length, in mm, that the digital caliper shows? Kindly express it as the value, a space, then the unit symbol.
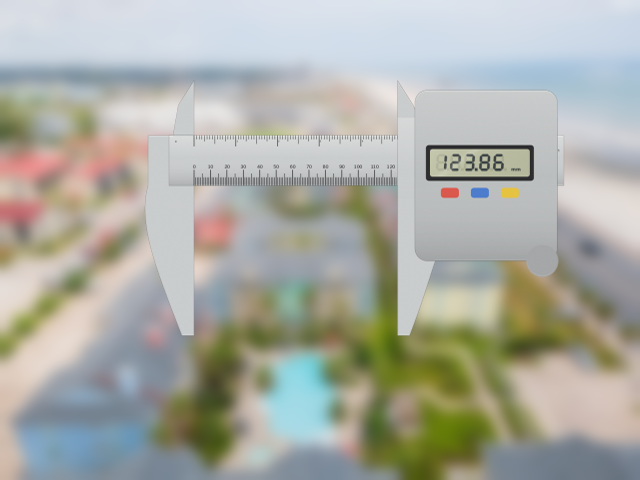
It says 123.86 mm
